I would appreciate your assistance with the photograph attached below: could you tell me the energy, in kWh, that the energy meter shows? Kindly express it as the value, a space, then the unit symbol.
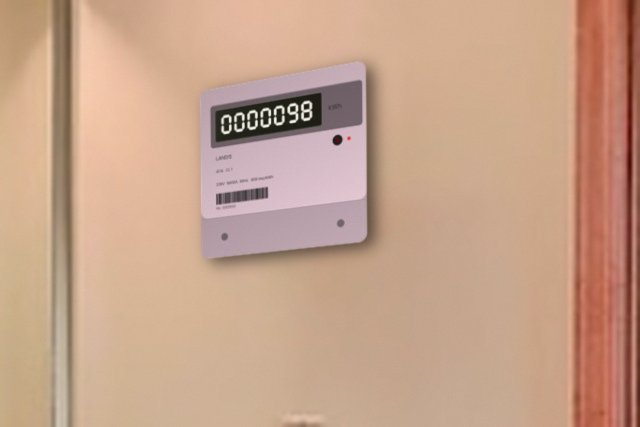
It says 98 kWh
